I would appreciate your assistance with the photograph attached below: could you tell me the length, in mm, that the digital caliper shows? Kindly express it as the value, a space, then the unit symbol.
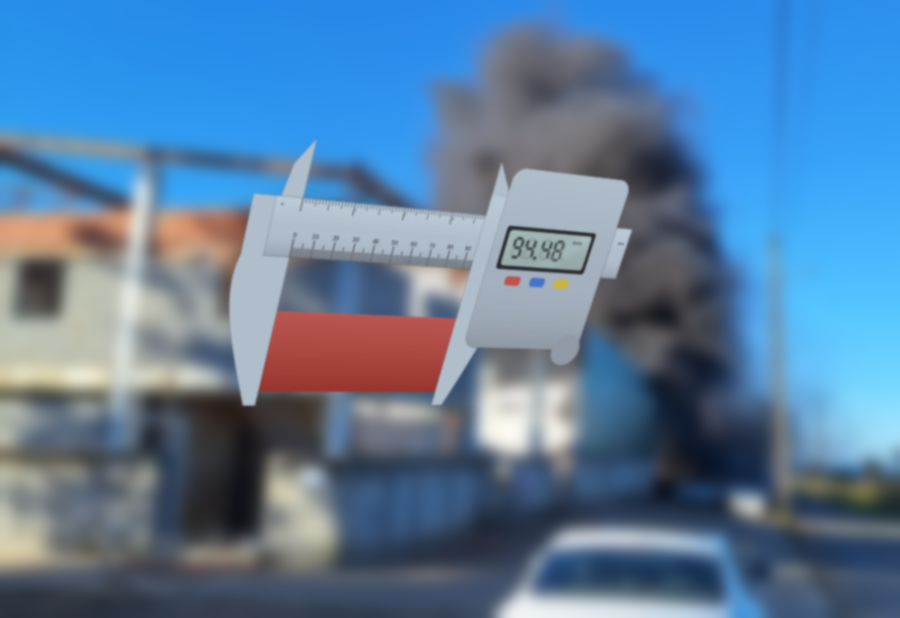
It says 94.48 mm
